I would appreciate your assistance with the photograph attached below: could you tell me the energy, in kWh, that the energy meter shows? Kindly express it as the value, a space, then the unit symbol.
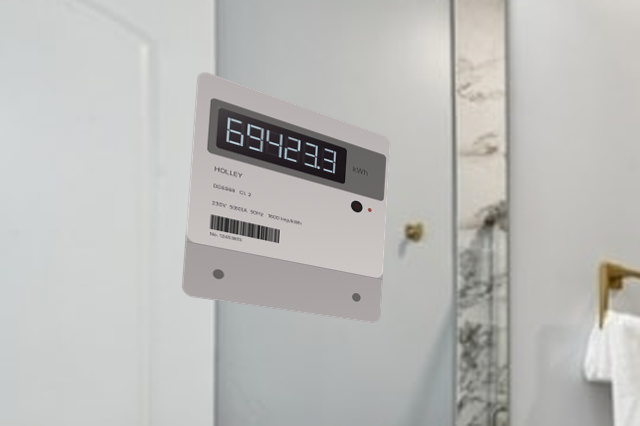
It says 69423.3 kWh
